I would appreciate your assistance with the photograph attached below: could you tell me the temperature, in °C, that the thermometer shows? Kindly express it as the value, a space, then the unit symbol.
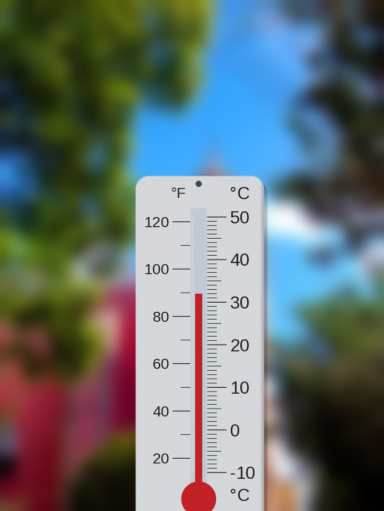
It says 32 °C
